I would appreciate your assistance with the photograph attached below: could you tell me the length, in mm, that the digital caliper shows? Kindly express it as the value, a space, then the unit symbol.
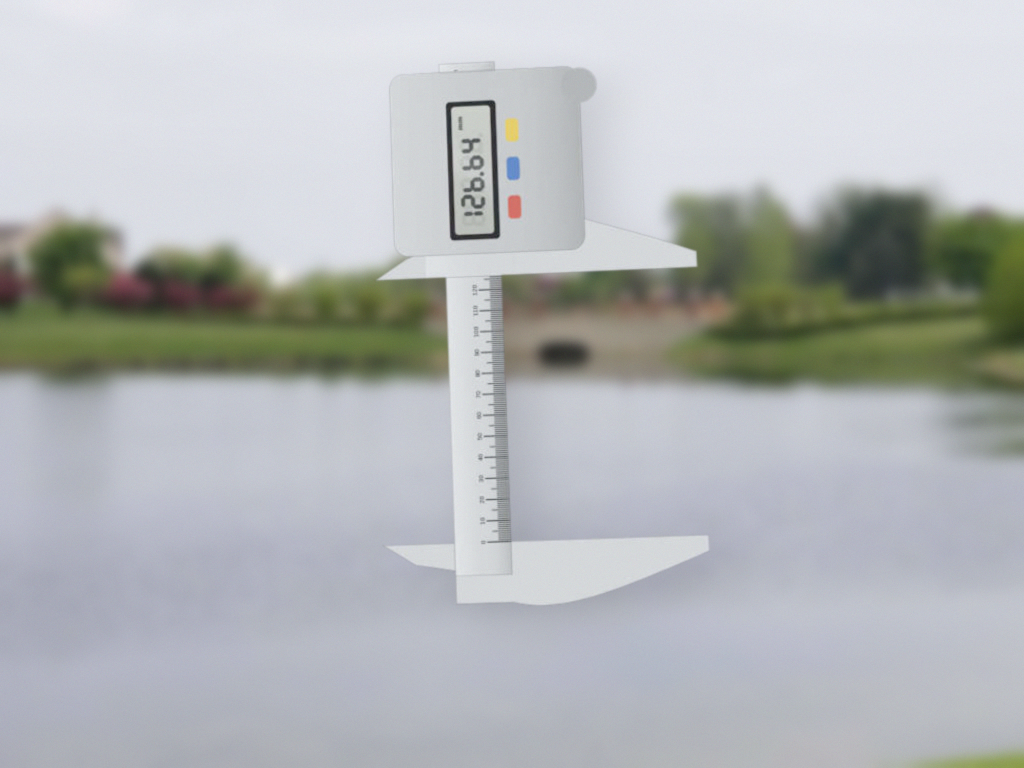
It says 126.64 mm
